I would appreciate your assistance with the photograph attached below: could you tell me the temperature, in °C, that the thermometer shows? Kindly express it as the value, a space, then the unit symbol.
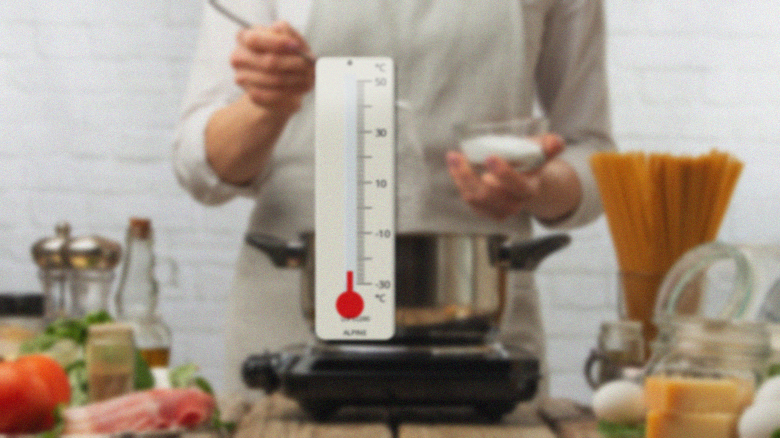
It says -25 °C
